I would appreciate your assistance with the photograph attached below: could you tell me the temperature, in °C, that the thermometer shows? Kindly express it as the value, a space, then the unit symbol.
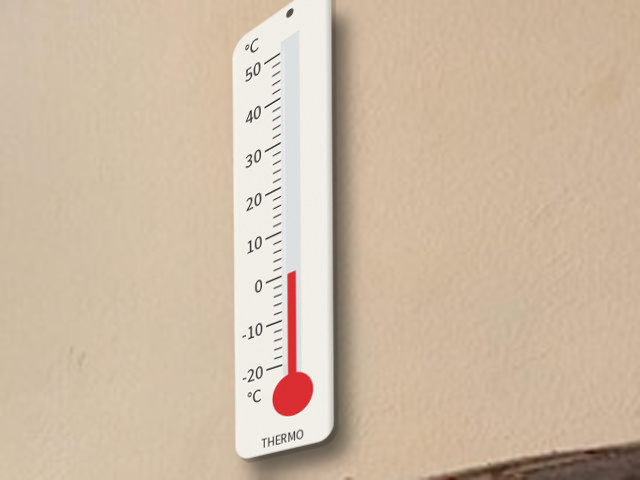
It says 0 °C
